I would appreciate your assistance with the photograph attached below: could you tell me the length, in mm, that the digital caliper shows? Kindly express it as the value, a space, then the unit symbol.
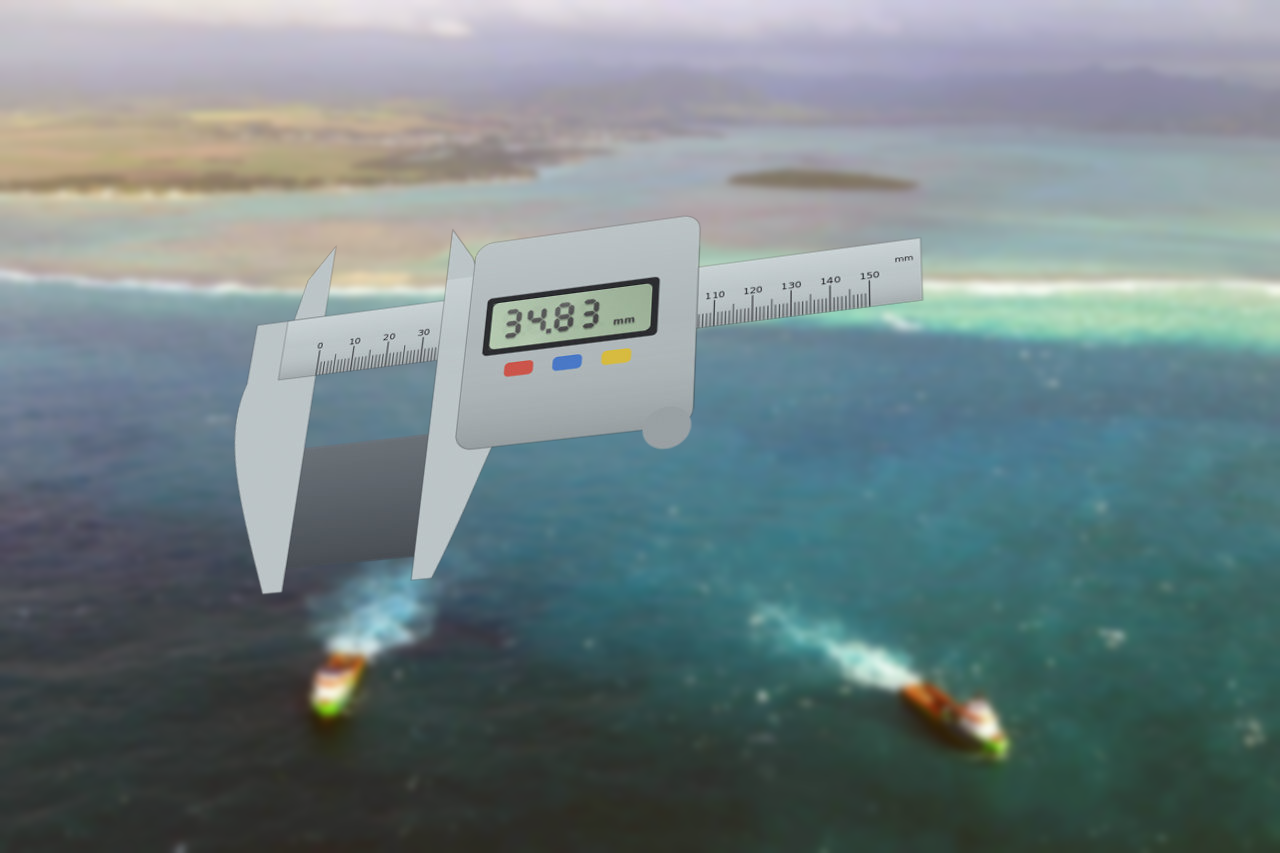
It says 34.83 mm
